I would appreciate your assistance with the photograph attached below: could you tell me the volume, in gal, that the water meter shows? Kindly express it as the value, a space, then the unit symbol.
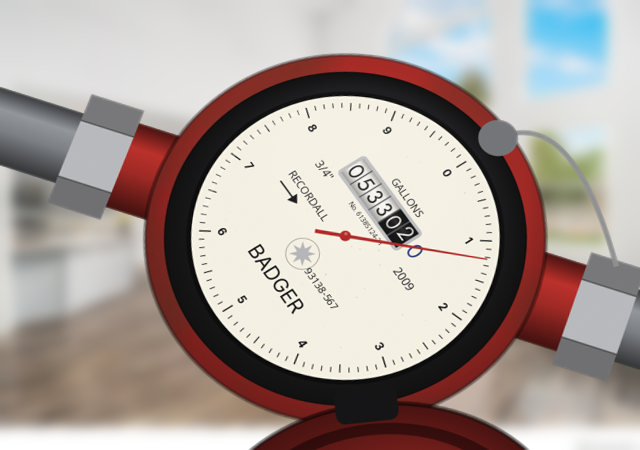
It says 533021.2 gal
